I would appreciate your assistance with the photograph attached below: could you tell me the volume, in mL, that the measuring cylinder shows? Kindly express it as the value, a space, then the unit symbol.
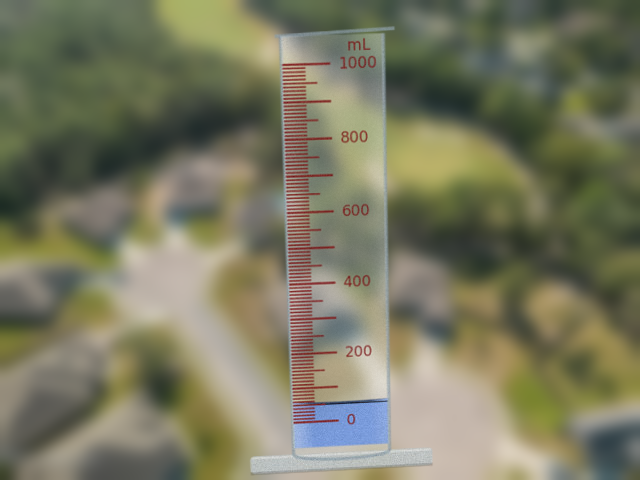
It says 50 mL
